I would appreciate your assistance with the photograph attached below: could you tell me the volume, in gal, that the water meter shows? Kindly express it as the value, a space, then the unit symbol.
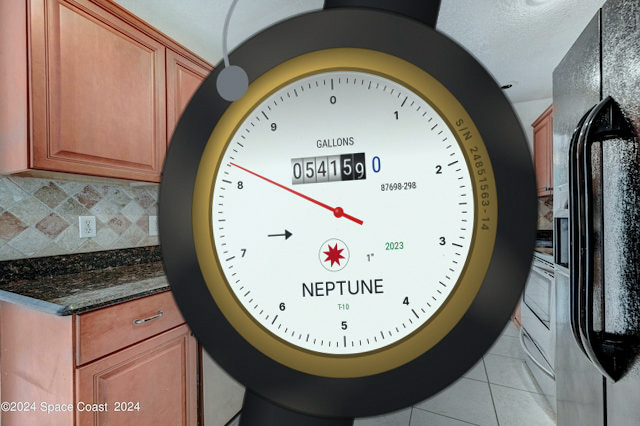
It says 541588.2 gal
